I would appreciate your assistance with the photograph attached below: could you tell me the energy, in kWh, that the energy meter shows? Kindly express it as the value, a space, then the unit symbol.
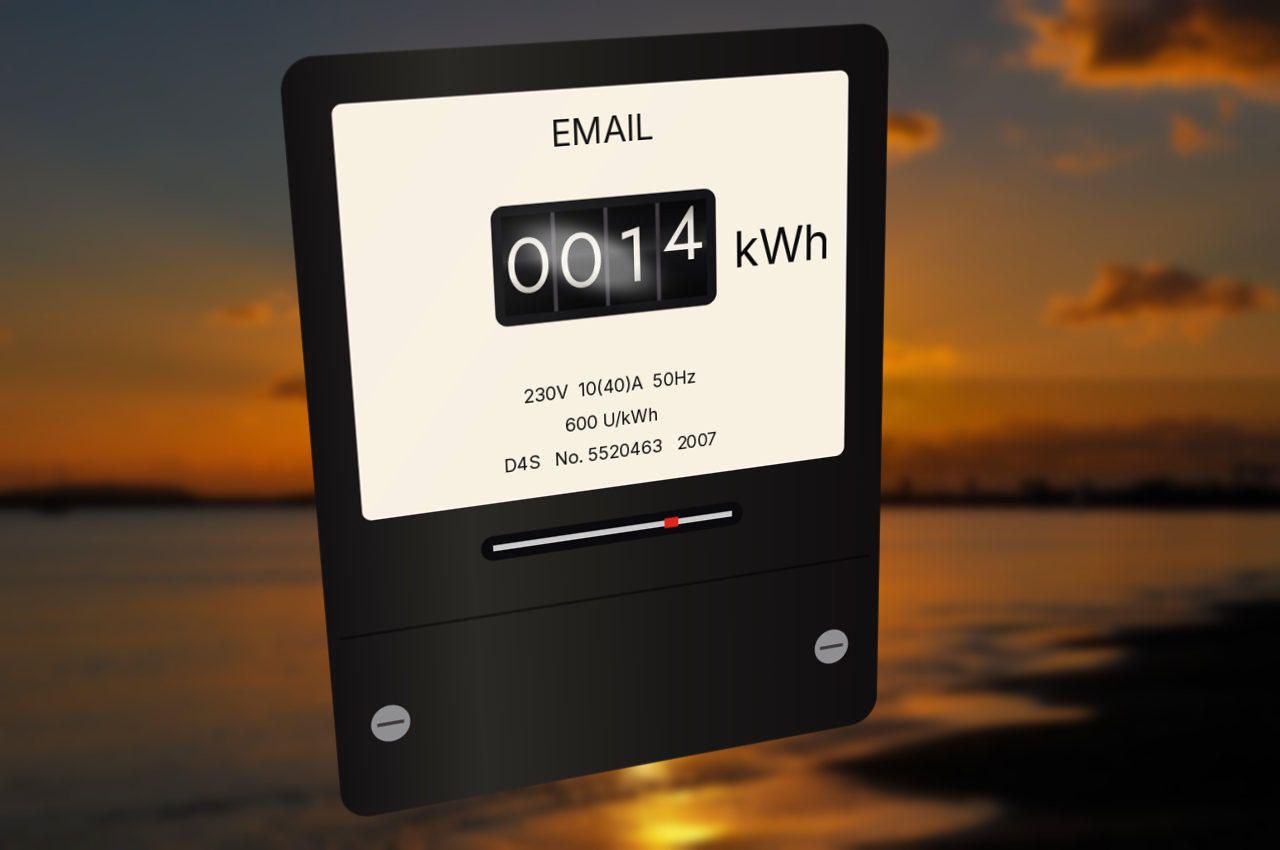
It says 14 kWh
